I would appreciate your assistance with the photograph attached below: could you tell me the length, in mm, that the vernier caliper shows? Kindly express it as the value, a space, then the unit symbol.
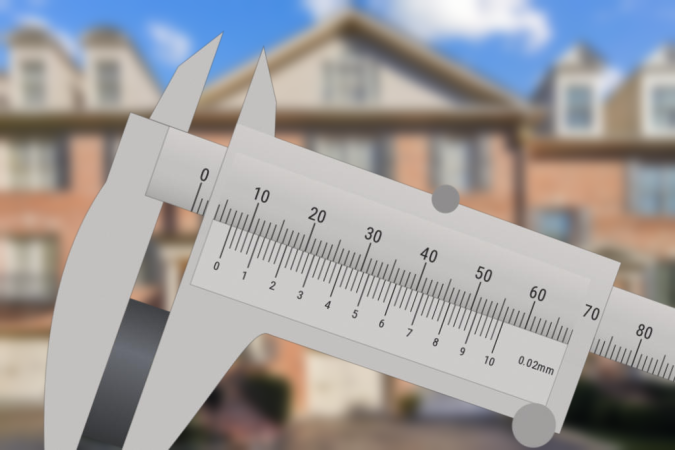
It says 7.0 mm
